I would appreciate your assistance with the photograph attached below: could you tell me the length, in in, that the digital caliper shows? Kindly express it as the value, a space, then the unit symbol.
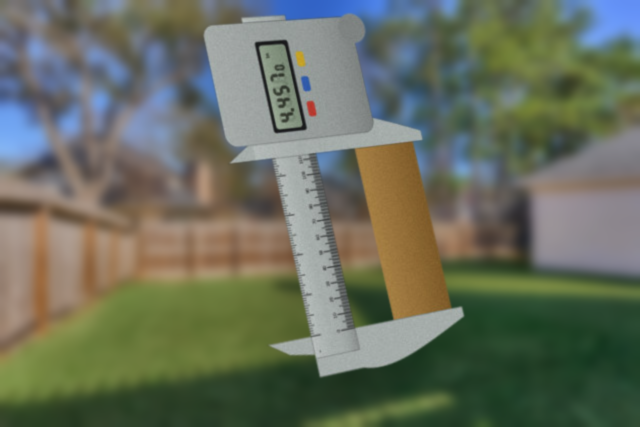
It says 4.4570 in
